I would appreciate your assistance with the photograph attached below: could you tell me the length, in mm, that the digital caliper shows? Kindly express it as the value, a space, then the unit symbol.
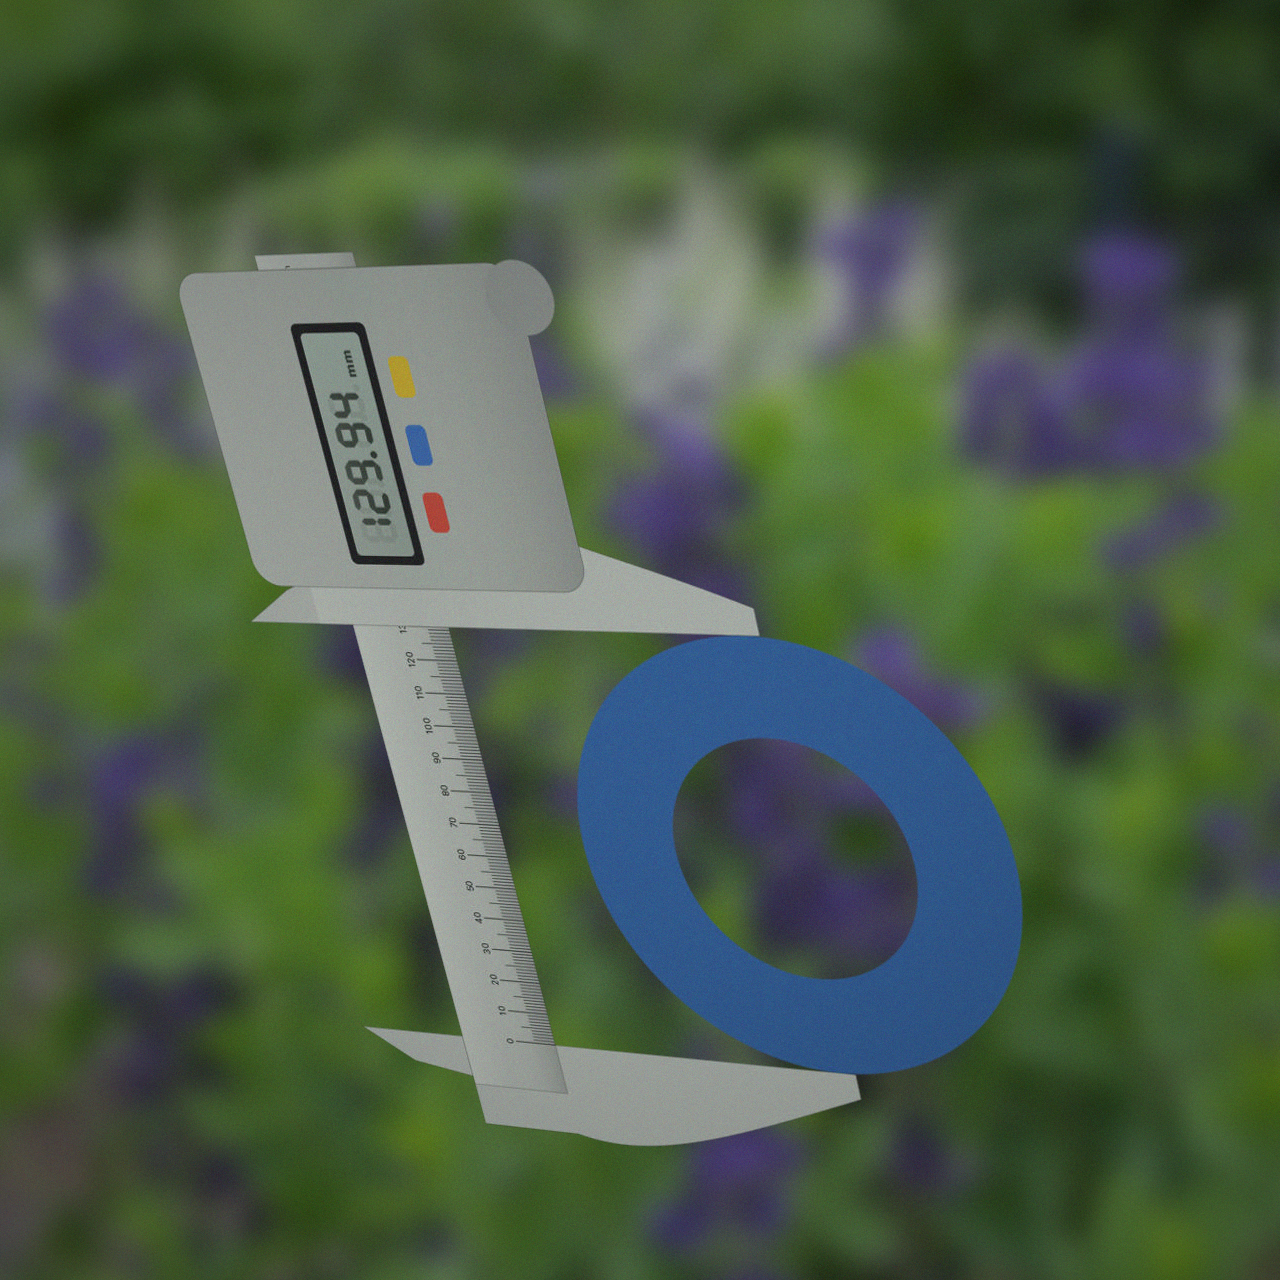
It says 129.94 mm
